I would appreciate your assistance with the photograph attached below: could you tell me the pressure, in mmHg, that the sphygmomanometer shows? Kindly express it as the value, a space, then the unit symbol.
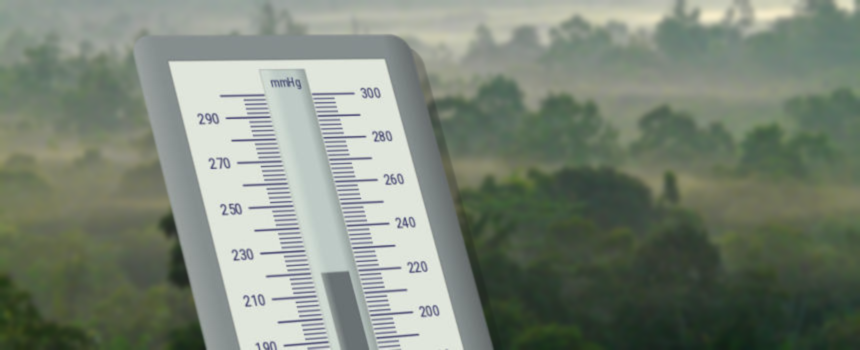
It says 220 mmHg
